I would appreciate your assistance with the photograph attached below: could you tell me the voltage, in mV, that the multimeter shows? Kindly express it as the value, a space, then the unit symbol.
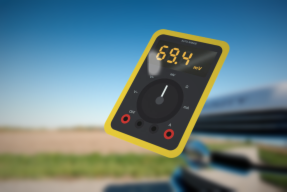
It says 69.4 mV
